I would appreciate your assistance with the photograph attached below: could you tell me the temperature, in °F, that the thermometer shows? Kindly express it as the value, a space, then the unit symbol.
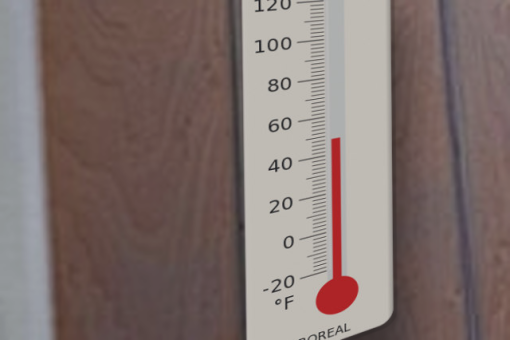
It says 48 °F
